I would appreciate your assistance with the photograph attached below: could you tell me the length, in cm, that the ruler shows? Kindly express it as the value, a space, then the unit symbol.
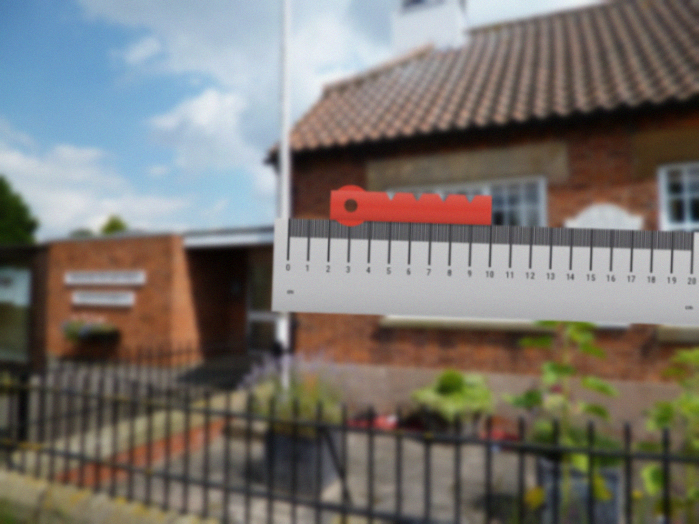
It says 8 cm
